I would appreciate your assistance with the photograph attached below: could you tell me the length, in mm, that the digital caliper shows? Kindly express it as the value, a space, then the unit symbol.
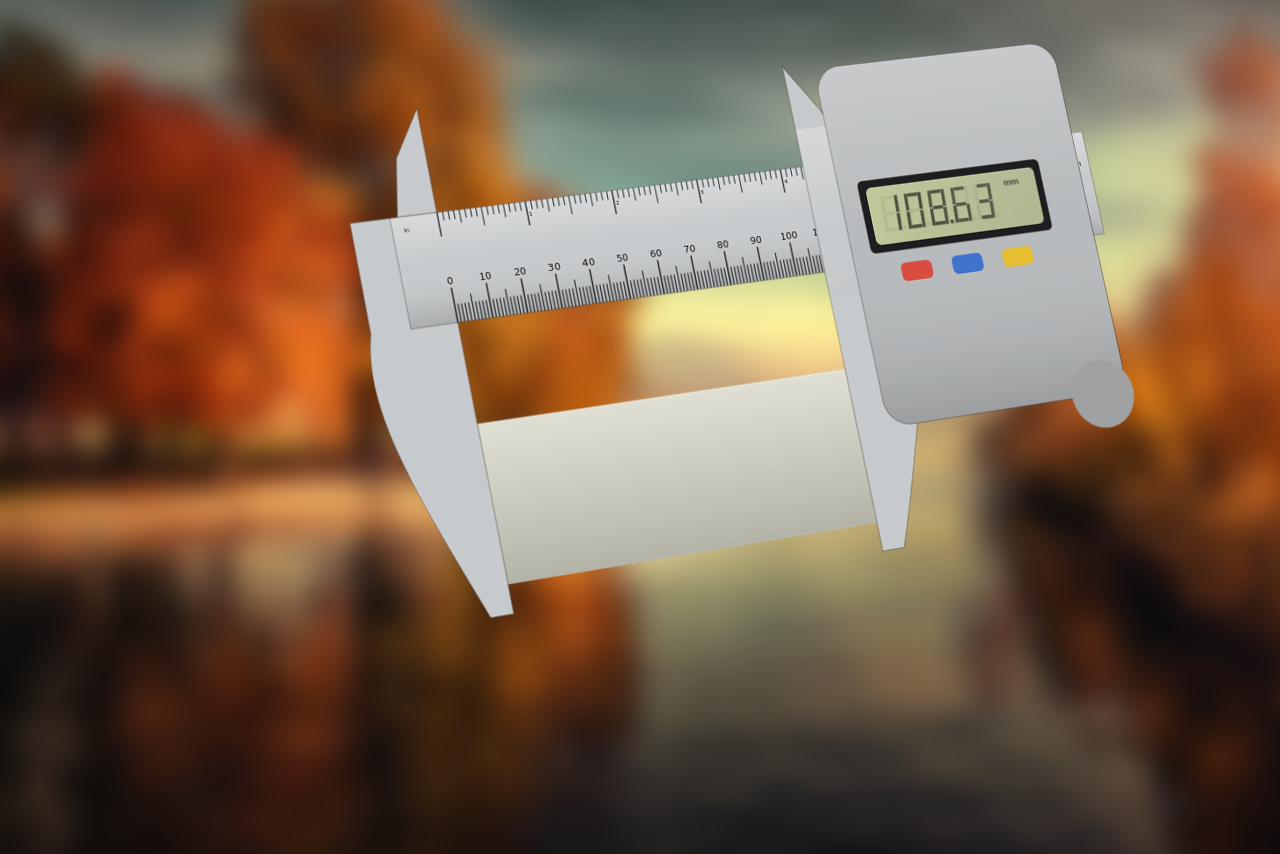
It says 108.63 mm
